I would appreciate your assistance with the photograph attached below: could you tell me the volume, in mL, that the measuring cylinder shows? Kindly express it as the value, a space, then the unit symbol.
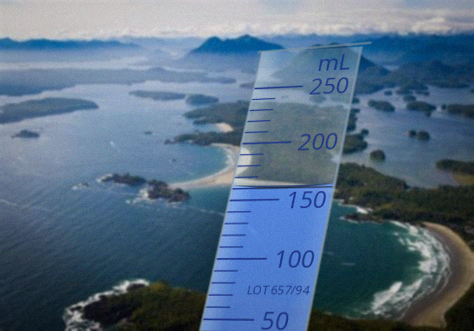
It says 160 mL
